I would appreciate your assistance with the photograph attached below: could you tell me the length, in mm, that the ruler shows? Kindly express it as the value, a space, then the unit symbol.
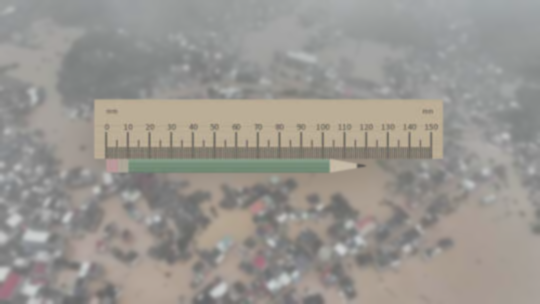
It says 120 mm
